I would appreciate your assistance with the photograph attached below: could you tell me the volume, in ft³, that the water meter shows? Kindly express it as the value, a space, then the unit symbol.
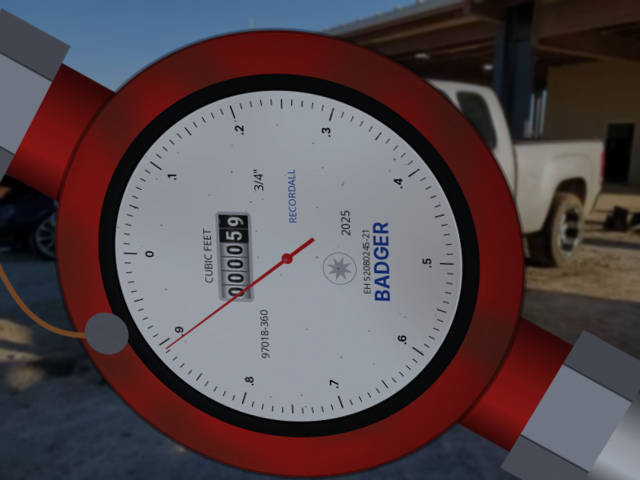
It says 58.89 ft³
